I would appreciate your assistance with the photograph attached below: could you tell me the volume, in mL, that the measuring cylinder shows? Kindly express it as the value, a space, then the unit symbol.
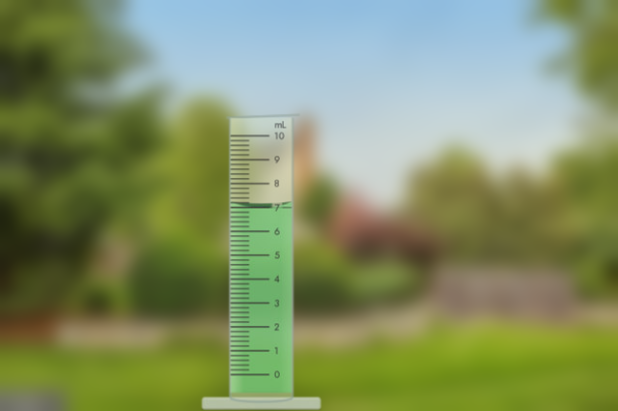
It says 7 mL
